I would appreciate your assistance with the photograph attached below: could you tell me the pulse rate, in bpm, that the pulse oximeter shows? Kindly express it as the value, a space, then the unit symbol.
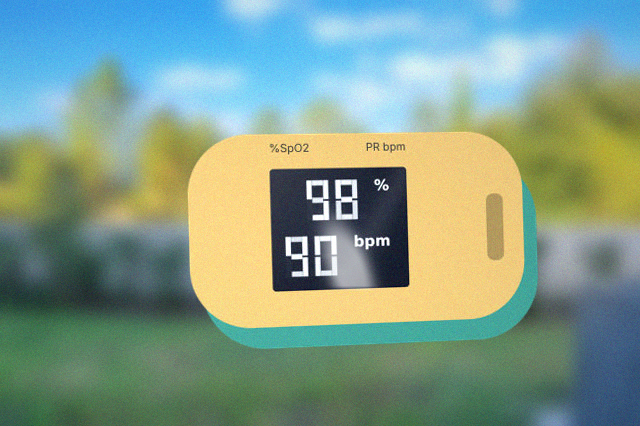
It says 90 bpm
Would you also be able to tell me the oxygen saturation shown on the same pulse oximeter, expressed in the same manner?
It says 98 %
